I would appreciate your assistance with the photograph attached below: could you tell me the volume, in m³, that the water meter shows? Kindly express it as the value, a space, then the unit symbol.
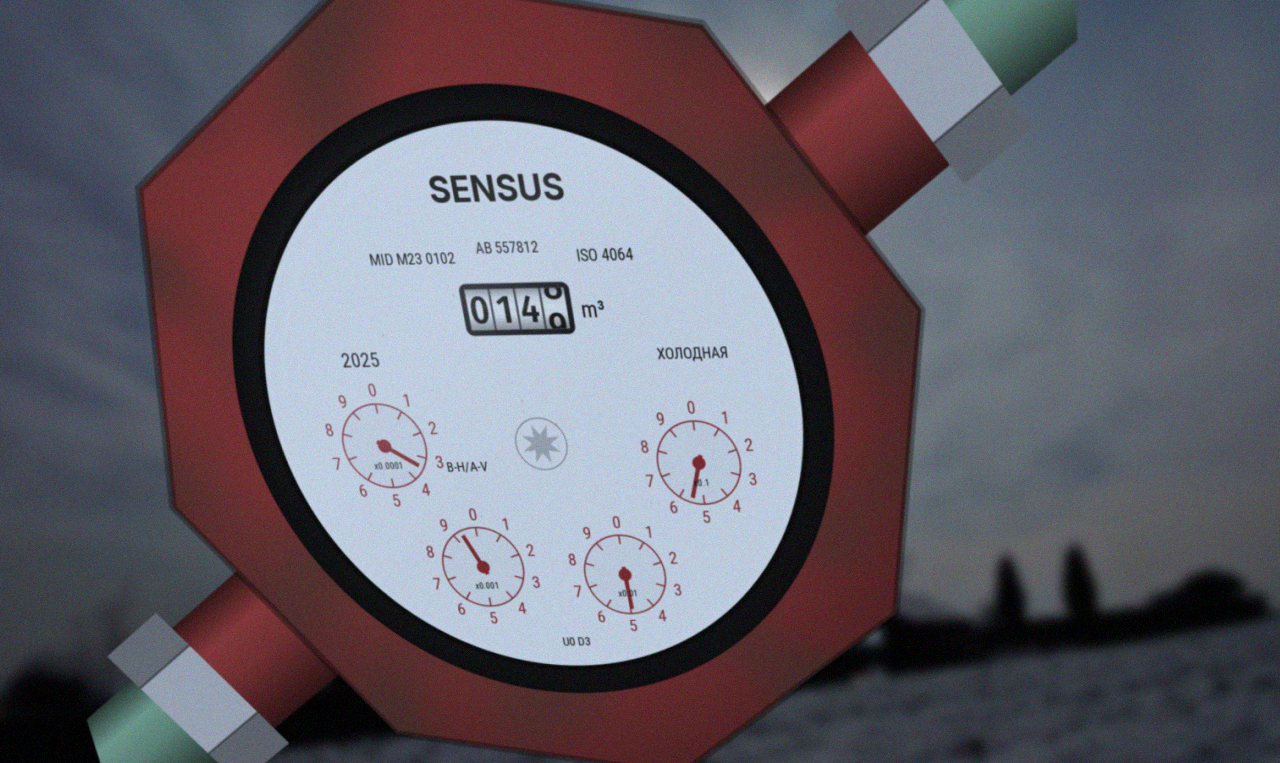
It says 148.5493 m³
